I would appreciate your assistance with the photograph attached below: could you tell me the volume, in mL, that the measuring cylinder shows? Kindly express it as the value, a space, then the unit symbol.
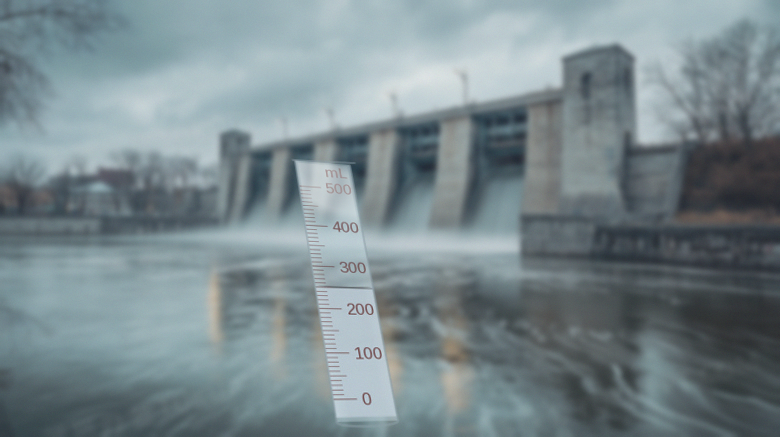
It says 250 mL
